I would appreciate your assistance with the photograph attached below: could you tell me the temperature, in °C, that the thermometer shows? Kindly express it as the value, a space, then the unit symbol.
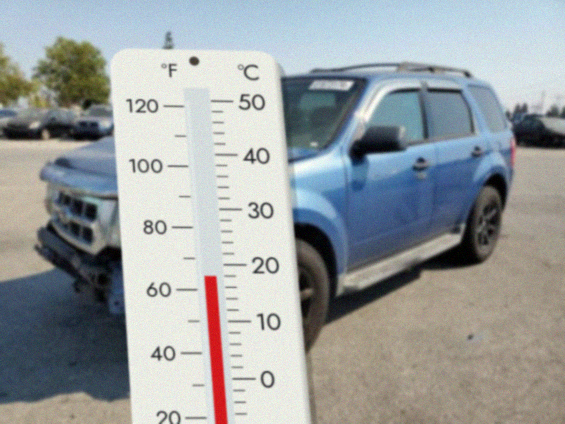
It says 18 °C
